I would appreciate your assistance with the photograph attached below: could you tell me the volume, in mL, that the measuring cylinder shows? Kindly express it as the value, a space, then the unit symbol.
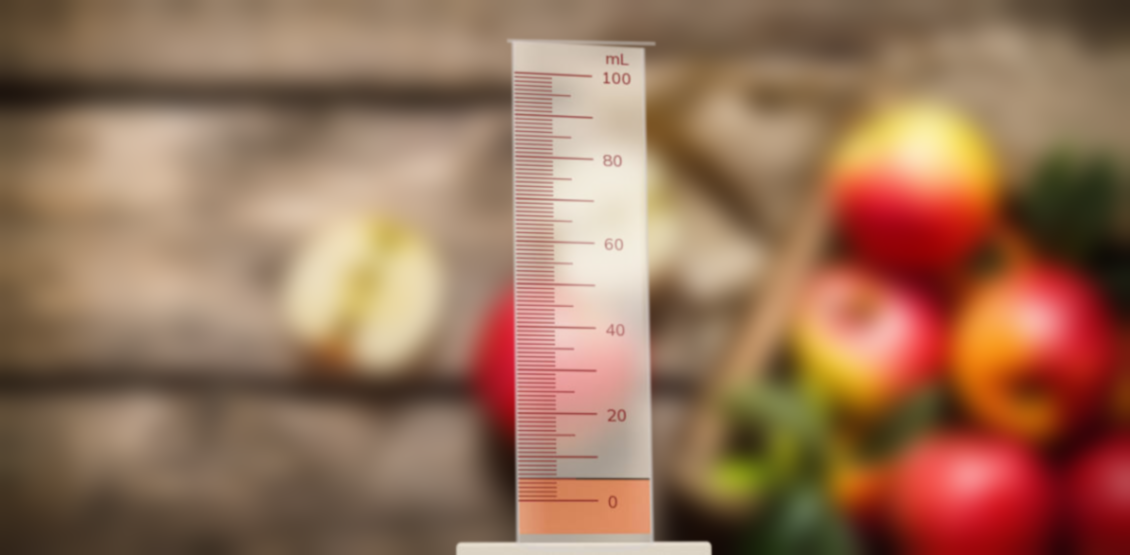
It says 5 mL
